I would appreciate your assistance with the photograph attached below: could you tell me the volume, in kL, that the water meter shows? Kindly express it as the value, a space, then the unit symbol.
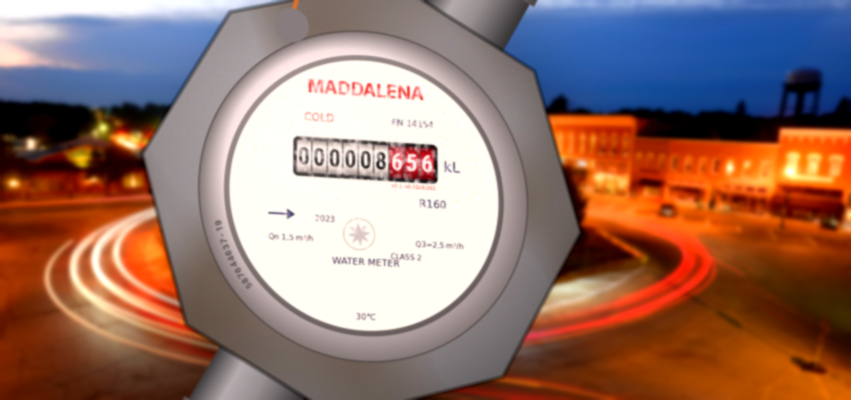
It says 8.656 kL
